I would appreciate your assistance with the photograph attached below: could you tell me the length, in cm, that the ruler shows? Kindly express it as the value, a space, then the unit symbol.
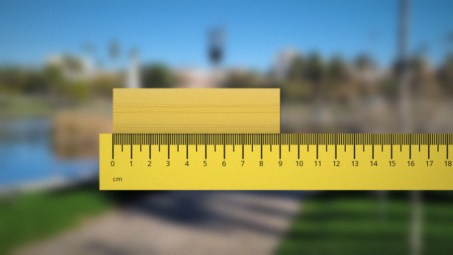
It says 9 cm
